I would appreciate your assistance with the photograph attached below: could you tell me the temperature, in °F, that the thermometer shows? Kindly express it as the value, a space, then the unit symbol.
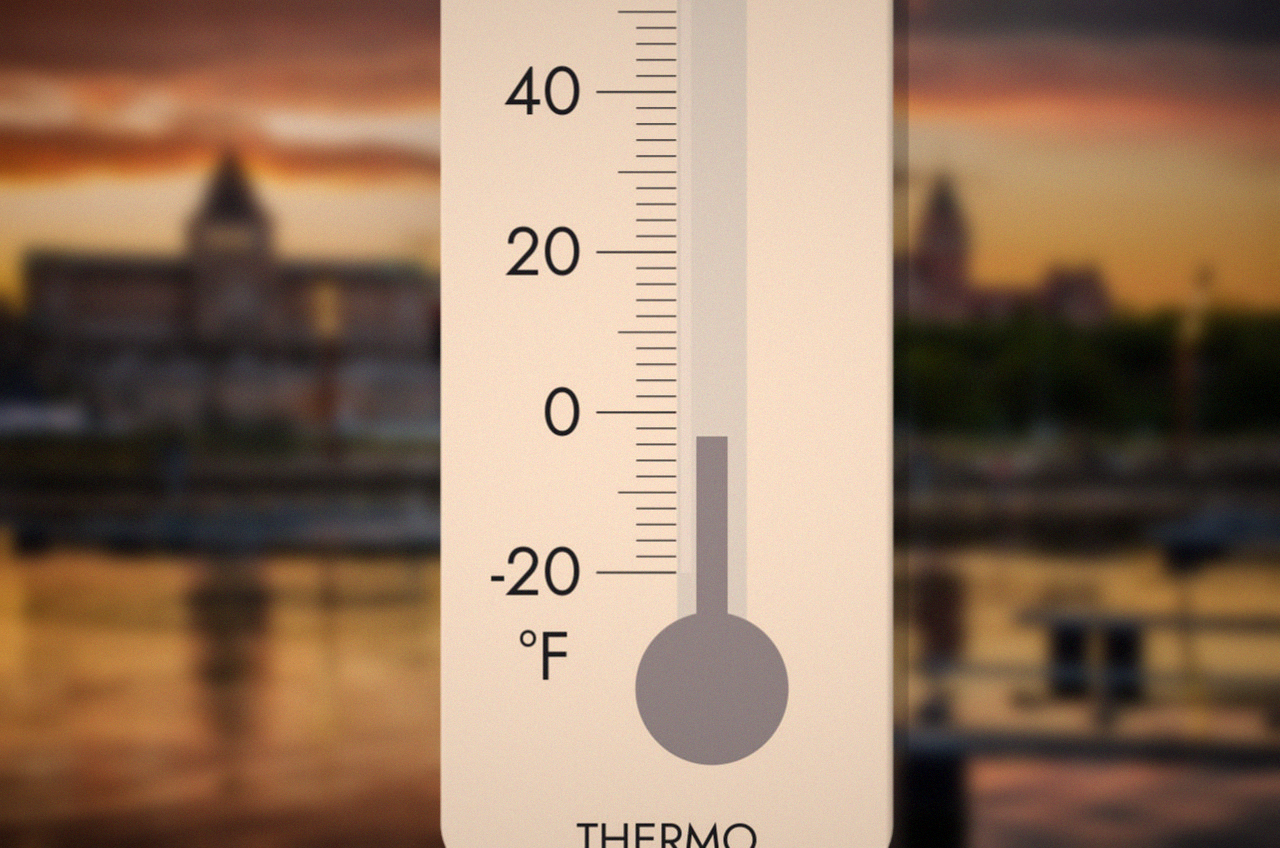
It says -3 °F
